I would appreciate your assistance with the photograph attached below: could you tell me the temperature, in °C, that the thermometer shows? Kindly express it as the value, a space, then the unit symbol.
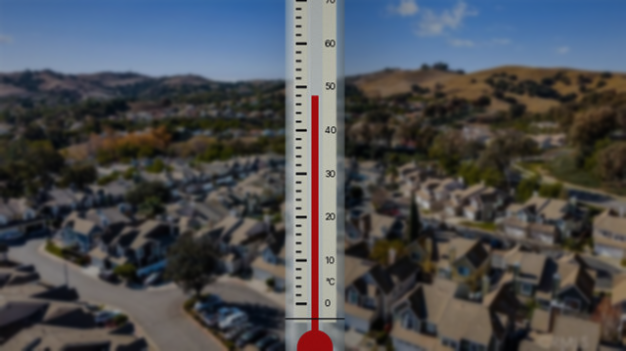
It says 48 °C
